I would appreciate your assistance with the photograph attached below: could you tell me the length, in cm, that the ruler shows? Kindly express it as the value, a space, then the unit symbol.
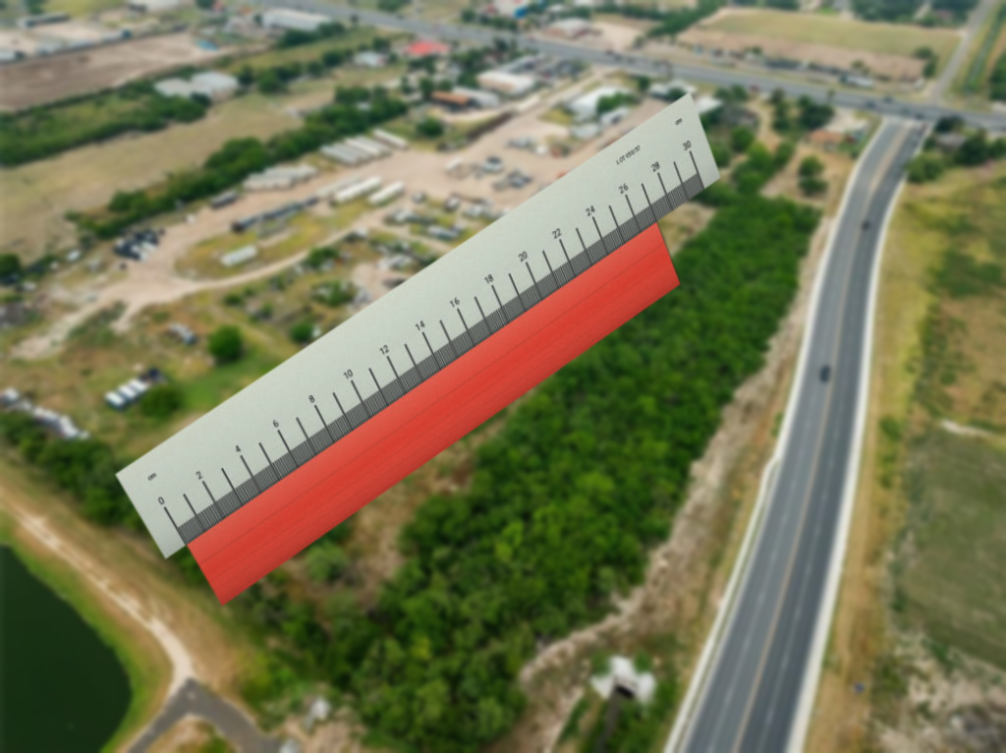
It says 27 cm
